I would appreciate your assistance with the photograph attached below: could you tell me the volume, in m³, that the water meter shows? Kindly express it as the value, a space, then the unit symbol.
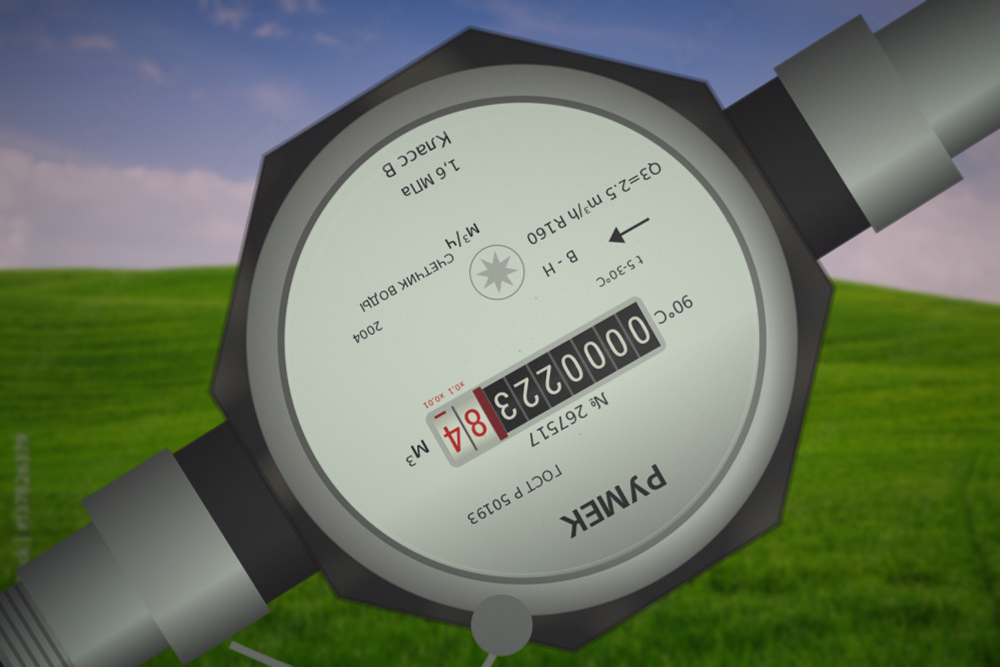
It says 223.84 m³
